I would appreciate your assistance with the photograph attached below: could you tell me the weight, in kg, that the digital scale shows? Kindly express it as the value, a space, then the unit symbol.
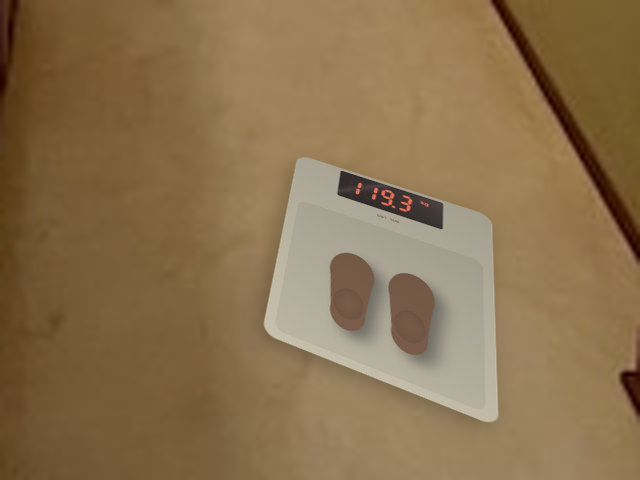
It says 119.3 kg
